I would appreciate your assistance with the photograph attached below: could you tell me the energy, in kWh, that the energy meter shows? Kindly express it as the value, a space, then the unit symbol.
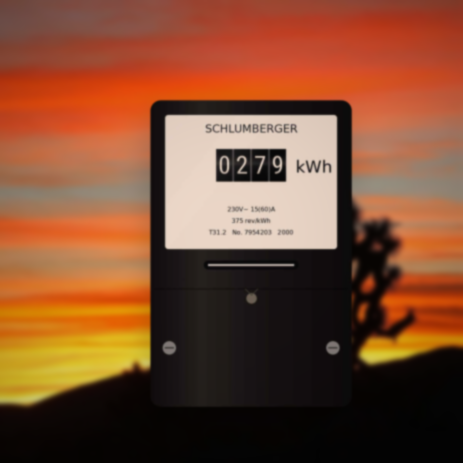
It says 279 kWh
